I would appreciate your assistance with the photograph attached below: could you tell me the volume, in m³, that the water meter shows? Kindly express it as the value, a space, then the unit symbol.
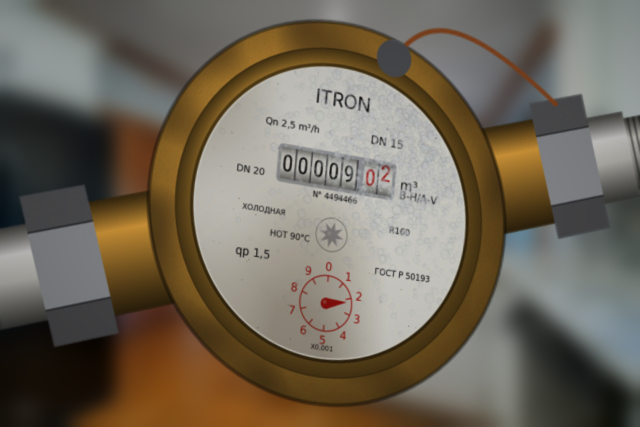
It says 9.022 m³
